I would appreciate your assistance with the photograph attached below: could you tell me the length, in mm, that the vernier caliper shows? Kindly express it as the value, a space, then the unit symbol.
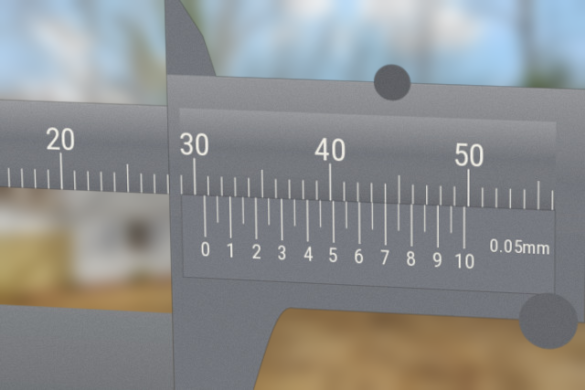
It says 30.7 mm
